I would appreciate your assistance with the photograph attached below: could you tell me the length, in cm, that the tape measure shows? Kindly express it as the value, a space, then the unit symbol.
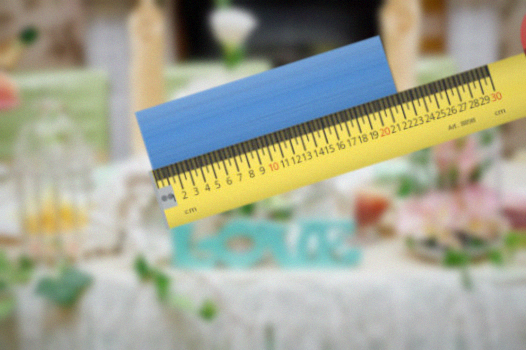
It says 22 cm
